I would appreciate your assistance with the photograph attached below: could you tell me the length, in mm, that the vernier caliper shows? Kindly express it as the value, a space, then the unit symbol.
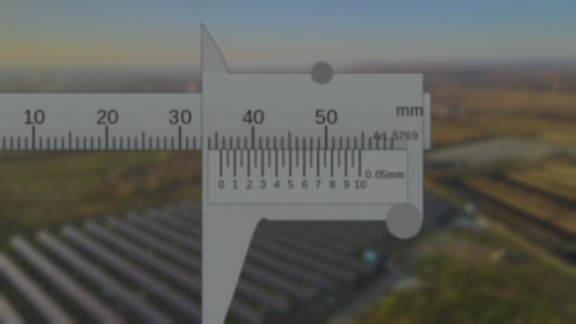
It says 35.6 mm
